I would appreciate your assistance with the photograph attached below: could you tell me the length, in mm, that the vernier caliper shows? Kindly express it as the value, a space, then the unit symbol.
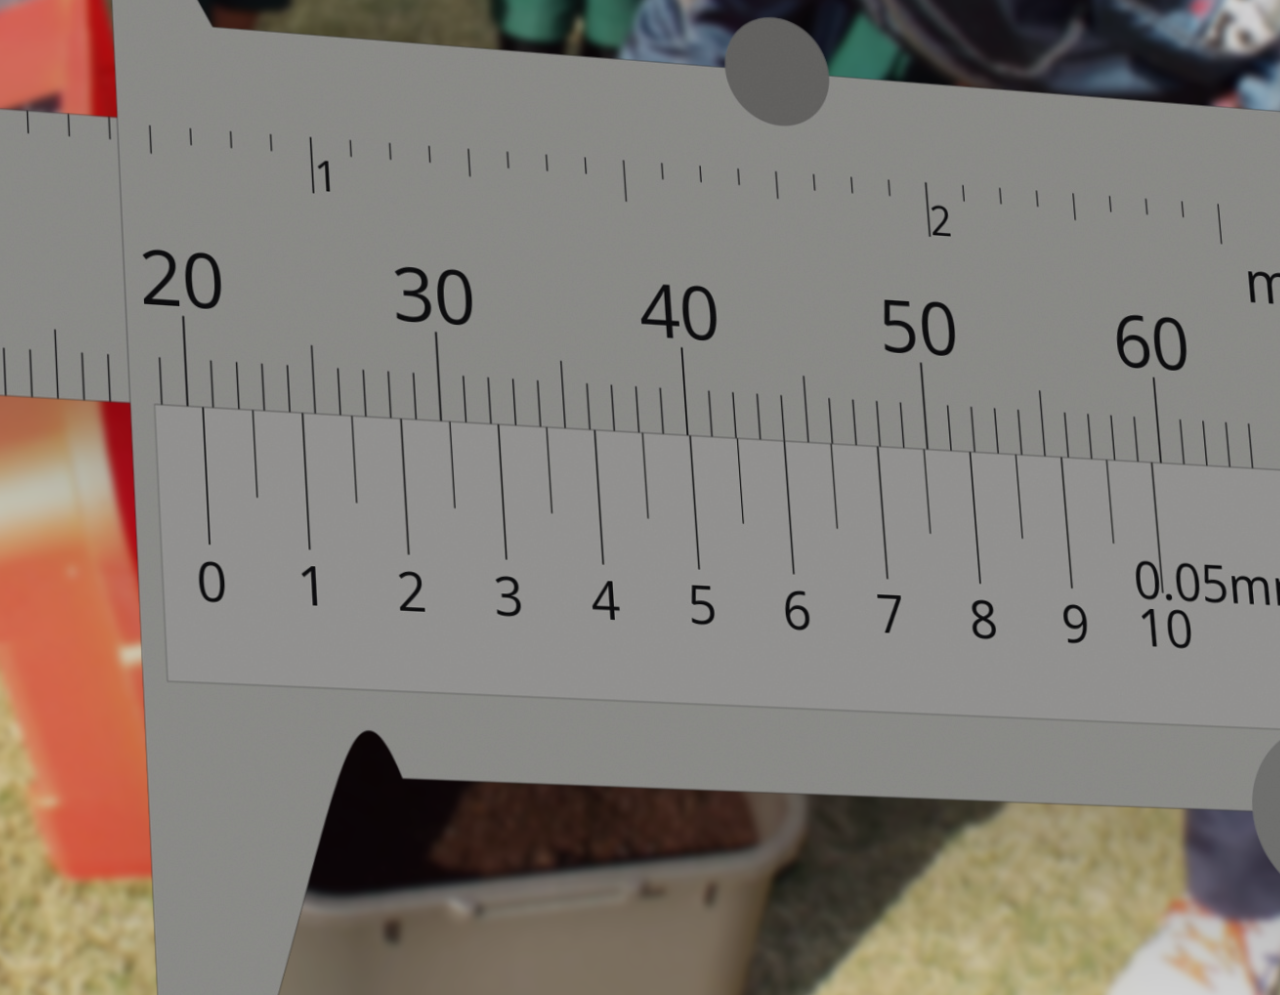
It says 20.6 mm
